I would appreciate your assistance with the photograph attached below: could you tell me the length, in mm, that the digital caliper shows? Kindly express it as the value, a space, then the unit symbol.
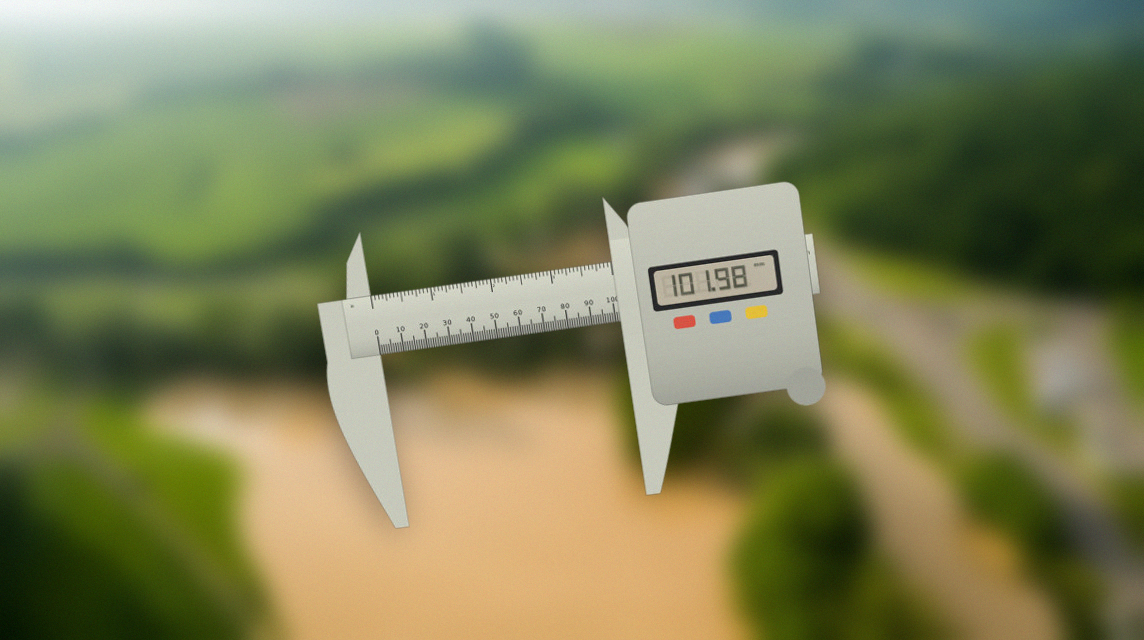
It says 101.98 mm
